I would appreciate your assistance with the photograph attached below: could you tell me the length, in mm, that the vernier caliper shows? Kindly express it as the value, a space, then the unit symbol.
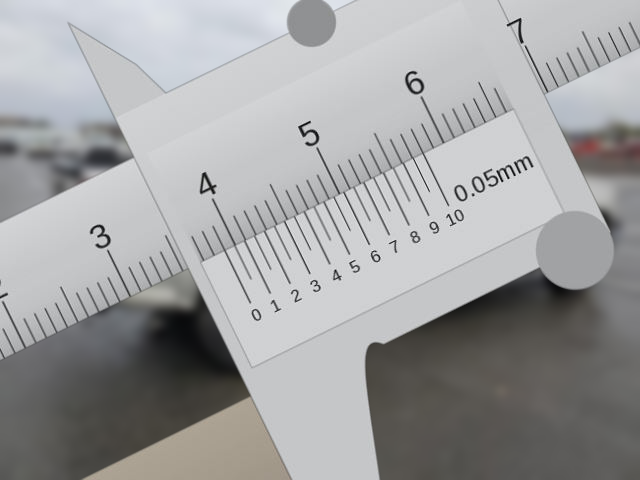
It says 39.0 mm
